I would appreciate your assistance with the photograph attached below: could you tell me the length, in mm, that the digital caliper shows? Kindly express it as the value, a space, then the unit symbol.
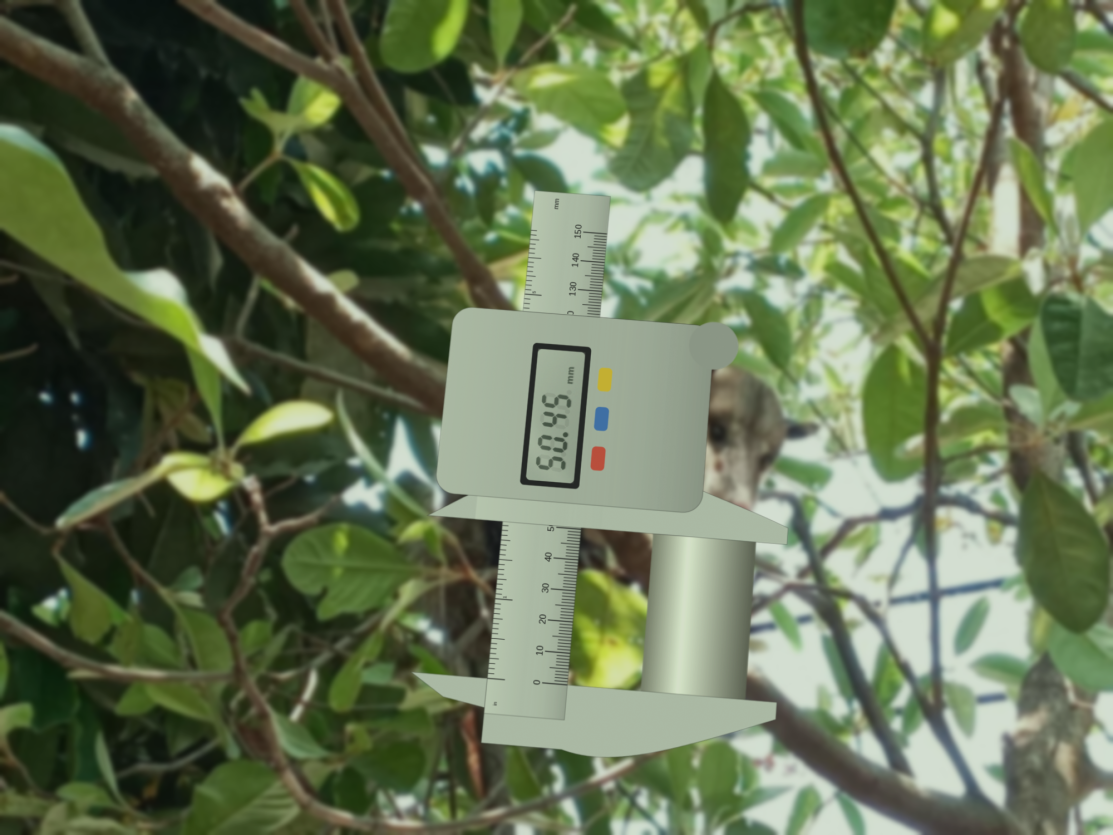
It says 50.45 mm
